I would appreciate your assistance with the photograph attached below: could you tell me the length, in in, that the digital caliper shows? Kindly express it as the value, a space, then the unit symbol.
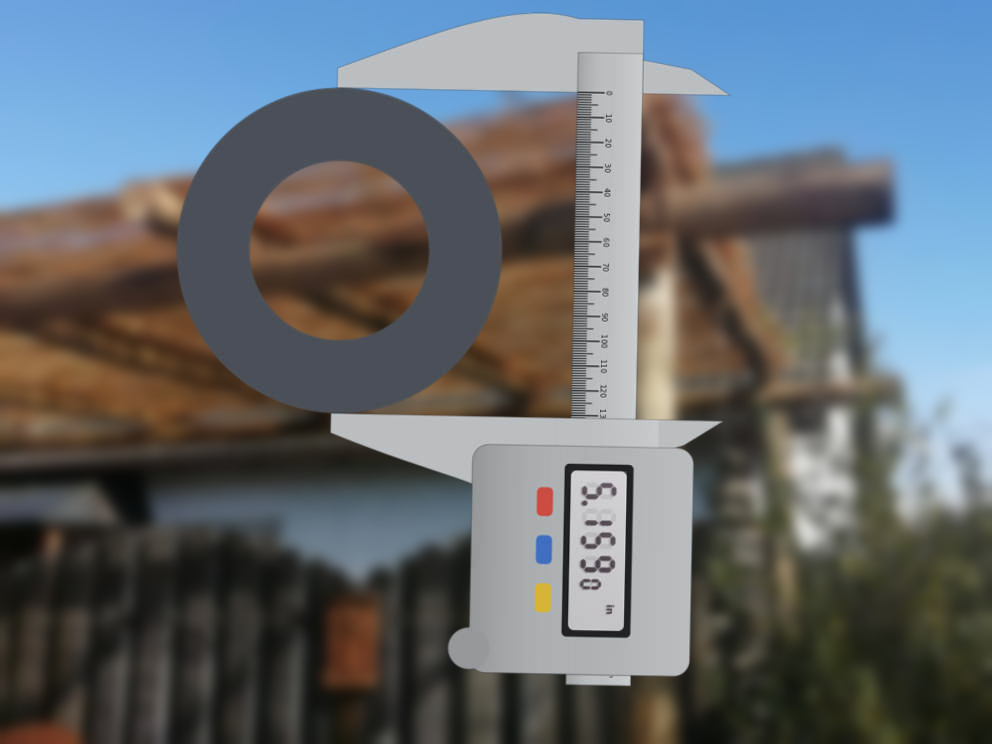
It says 5.1590 in
